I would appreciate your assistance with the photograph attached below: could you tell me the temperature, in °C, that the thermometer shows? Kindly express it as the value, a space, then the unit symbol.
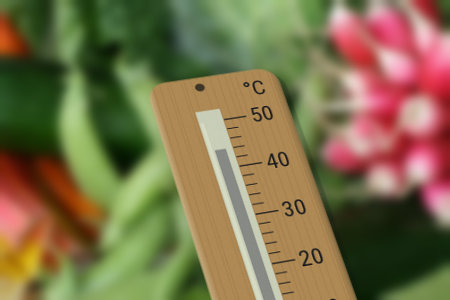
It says 44 °C
